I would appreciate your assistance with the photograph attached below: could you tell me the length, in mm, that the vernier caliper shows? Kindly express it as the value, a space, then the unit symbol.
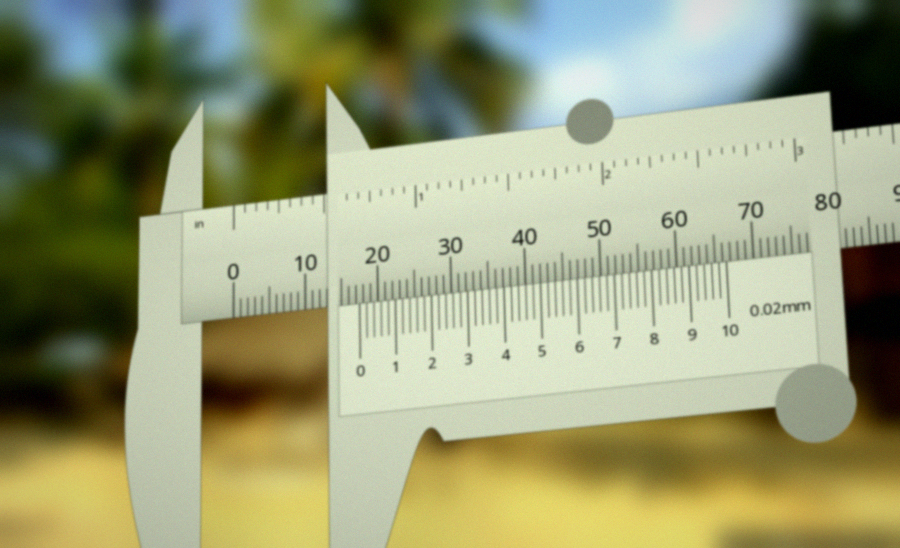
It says 17.5 mm
